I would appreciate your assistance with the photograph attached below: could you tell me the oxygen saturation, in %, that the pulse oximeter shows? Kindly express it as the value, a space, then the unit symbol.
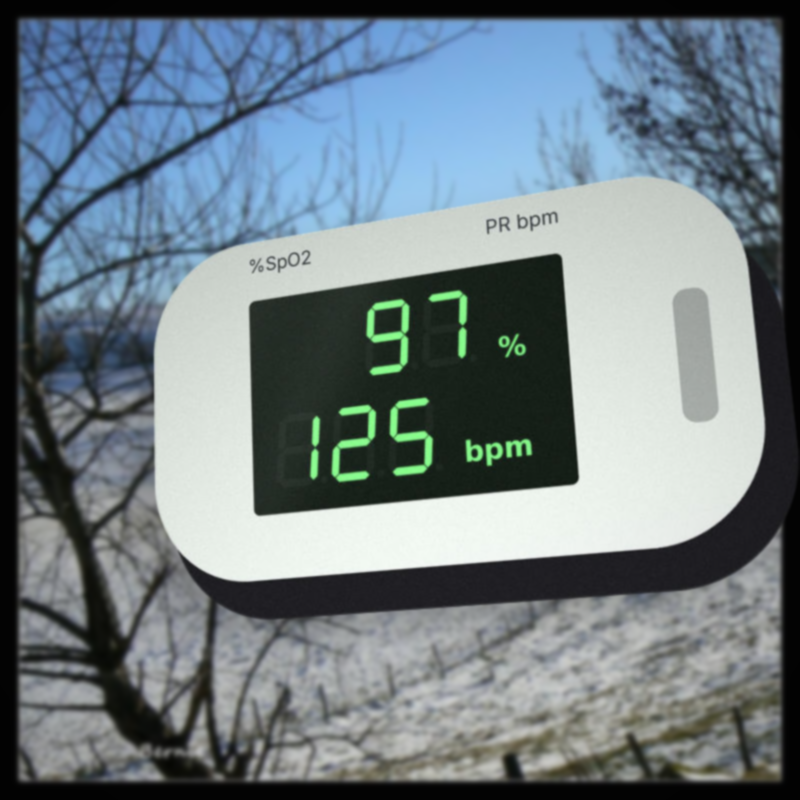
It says 97 %
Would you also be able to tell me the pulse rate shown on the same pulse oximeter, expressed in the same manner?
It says 125 bpm
